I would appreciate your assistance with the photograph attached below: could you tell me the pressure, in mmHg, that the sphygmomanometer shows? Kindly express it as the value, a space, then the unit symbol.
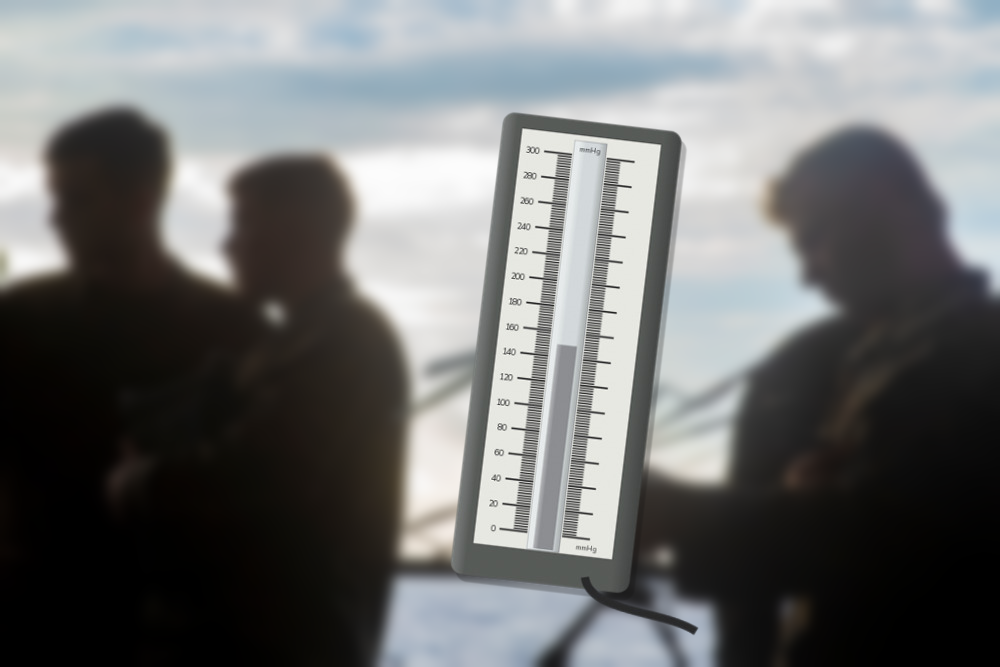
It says 150 mmHg
